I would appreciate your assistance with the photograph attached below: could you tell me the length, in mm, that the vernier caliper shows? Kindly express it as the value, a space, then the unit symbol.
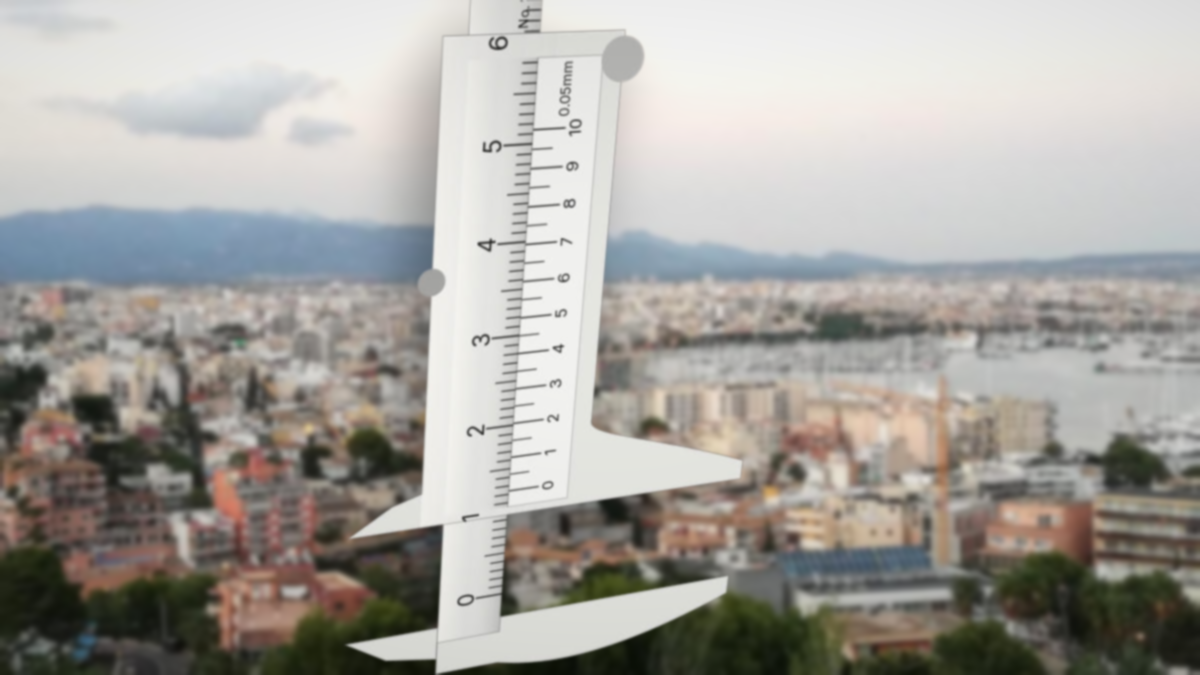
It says 12.4 mm
